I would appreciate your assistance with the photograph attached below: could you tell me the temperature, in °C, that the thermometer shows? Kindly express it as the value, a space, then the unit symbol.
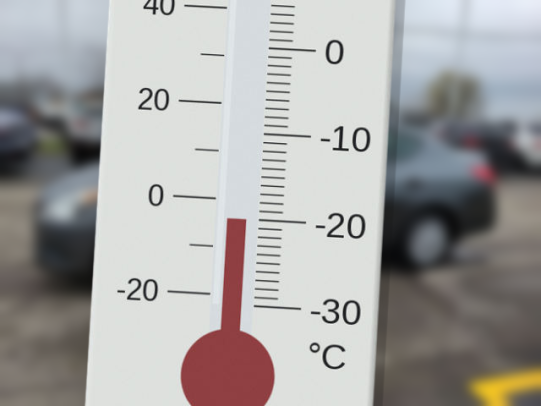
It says -20 °C
